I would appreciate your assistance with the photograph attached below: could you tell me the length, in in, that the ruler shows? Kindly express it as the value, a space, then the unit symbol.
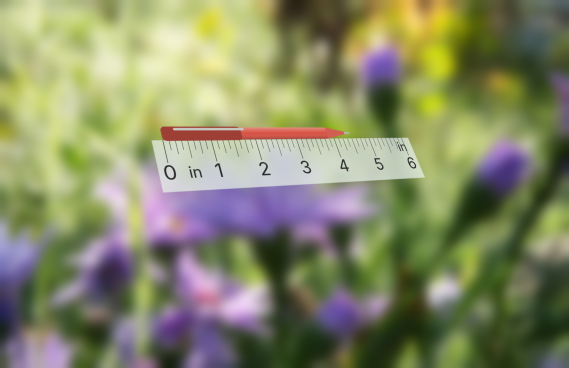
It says 4.5 in
